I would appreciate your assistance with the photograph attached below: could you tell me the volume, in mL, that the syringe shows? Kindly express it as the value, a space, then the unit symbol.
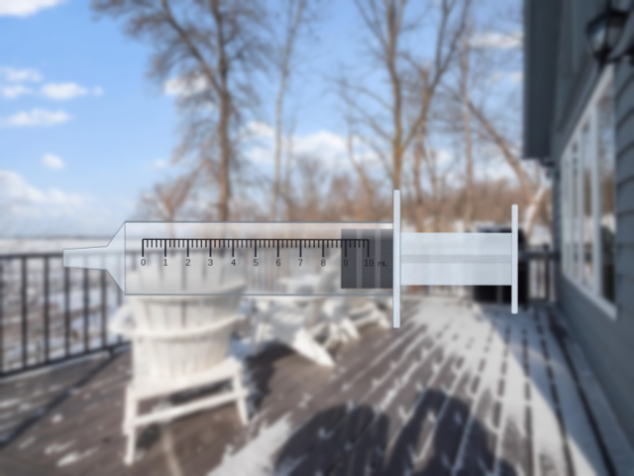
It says 8.8 mL
